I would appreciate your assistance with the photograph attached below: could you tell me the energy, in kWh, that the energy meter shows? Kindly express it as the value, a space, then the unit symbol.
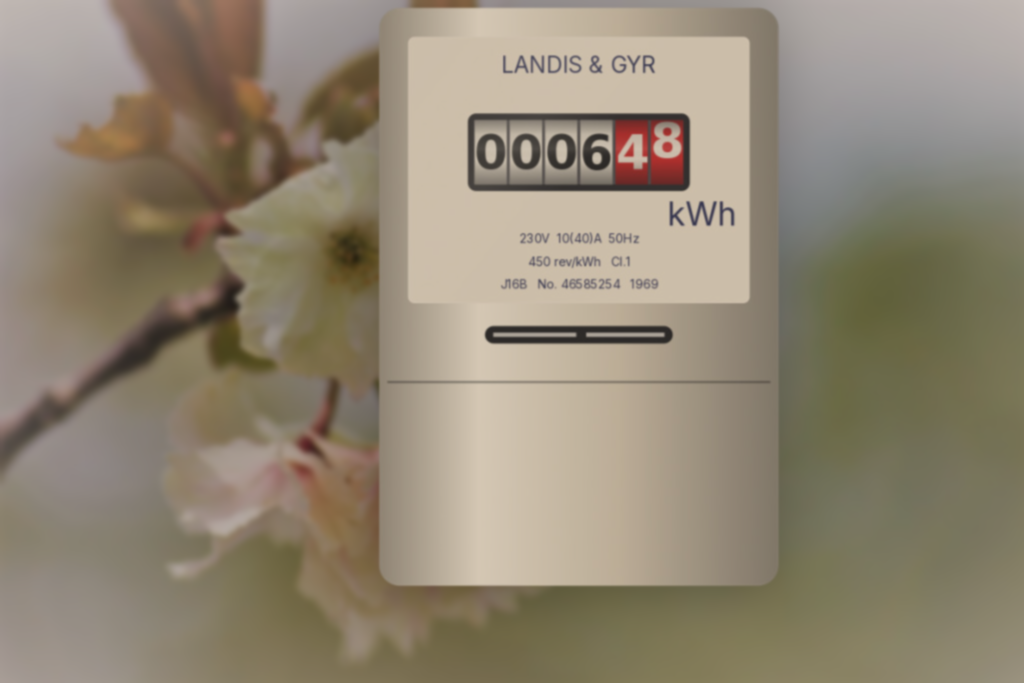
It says 6.48 kWh
